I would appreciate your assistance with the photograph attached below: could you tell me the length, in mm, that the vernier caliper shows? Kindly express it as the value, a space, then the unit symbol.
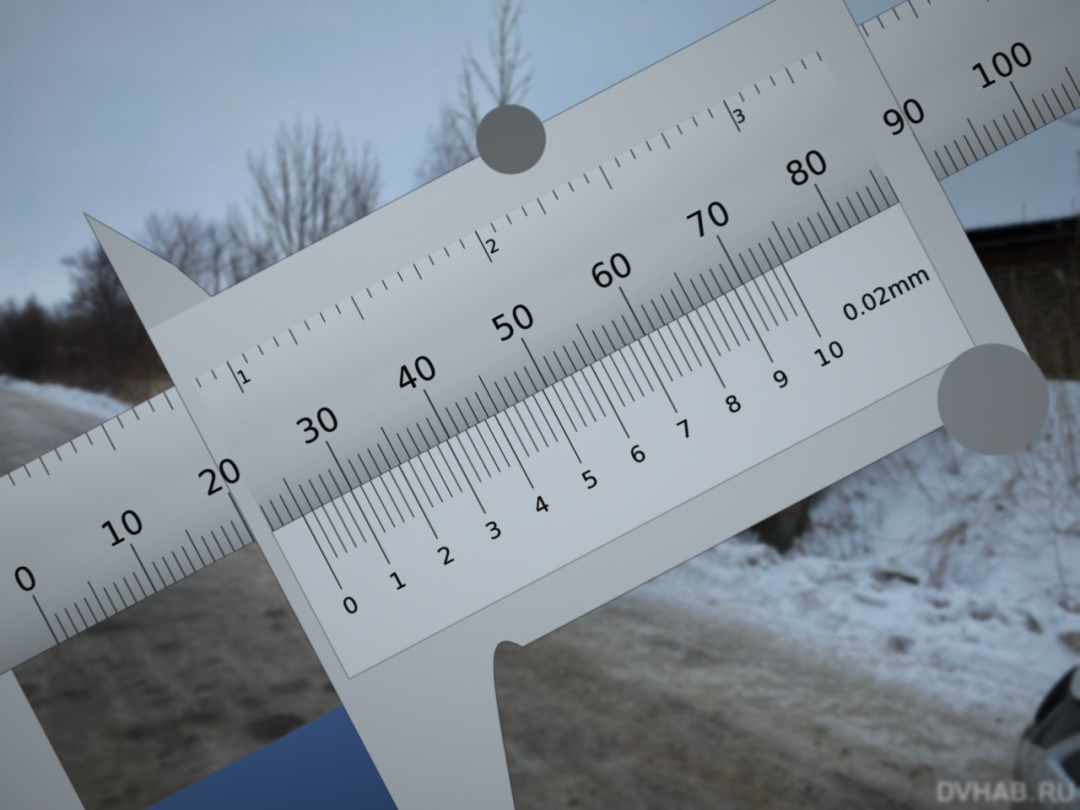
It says 25.0 mm
